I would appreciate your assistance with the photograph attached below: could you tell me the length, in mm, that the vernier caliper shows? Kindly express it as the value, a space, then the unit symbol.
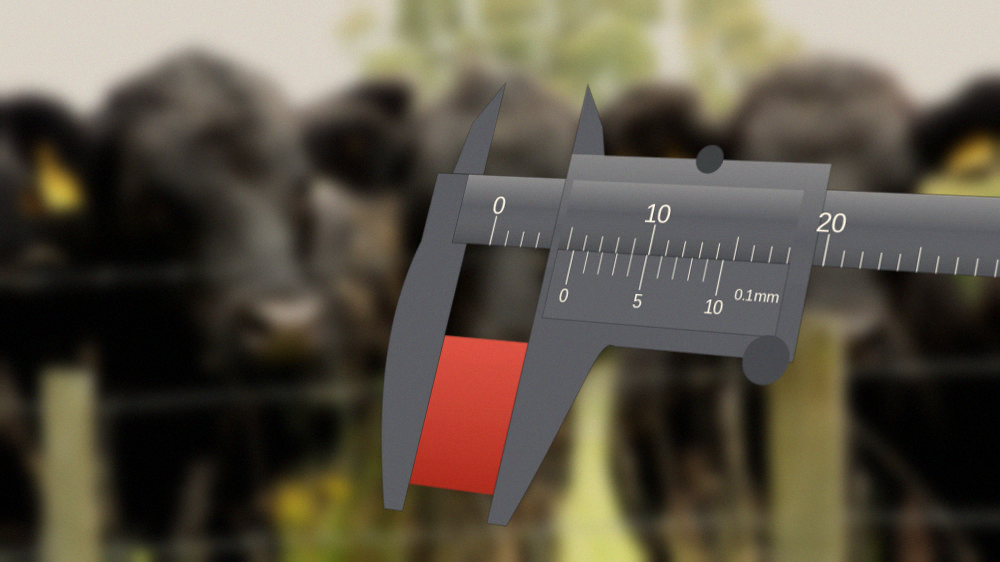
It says 5.4 mm
